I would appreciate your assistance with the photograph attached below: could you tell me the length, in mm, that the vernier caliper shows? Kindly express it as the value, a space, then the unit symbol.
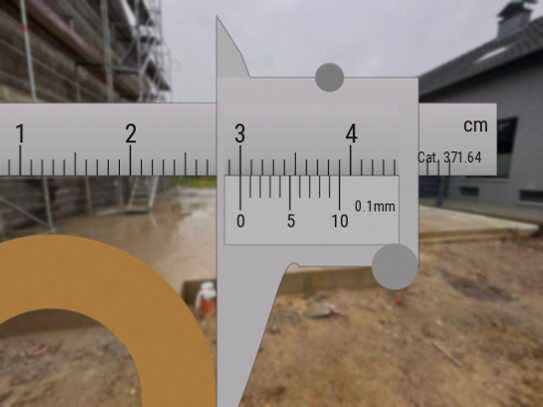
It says 30.0 mm
